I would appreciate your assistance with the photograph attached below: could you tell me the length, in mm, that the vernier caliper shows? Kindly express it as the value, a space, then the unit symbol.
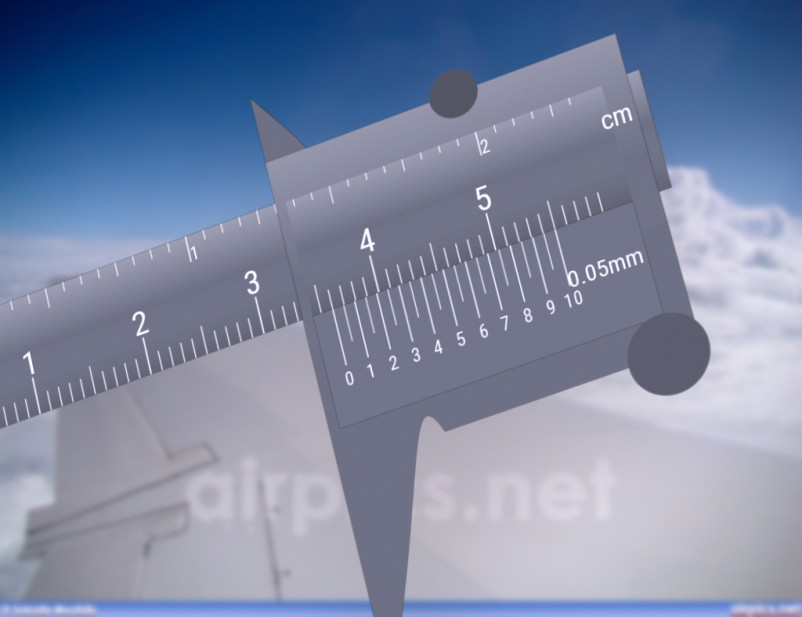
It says 36.0 mm
